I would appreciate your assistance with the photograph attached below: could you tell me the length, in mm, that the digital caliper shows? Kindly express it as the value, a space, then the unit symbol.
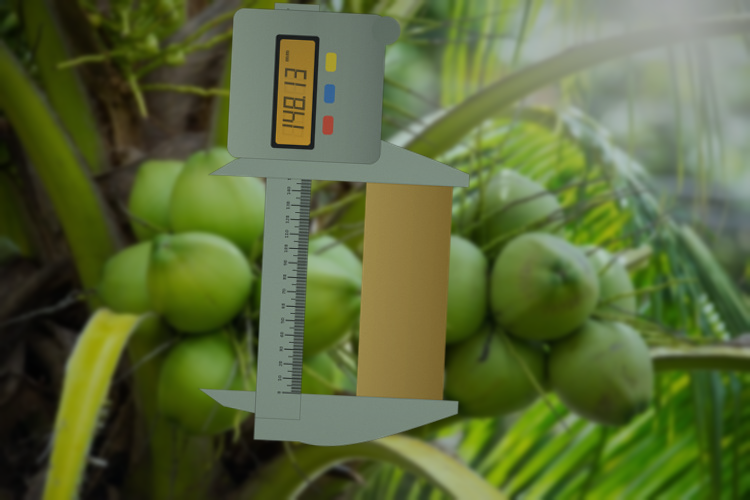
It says 148.13 mm
